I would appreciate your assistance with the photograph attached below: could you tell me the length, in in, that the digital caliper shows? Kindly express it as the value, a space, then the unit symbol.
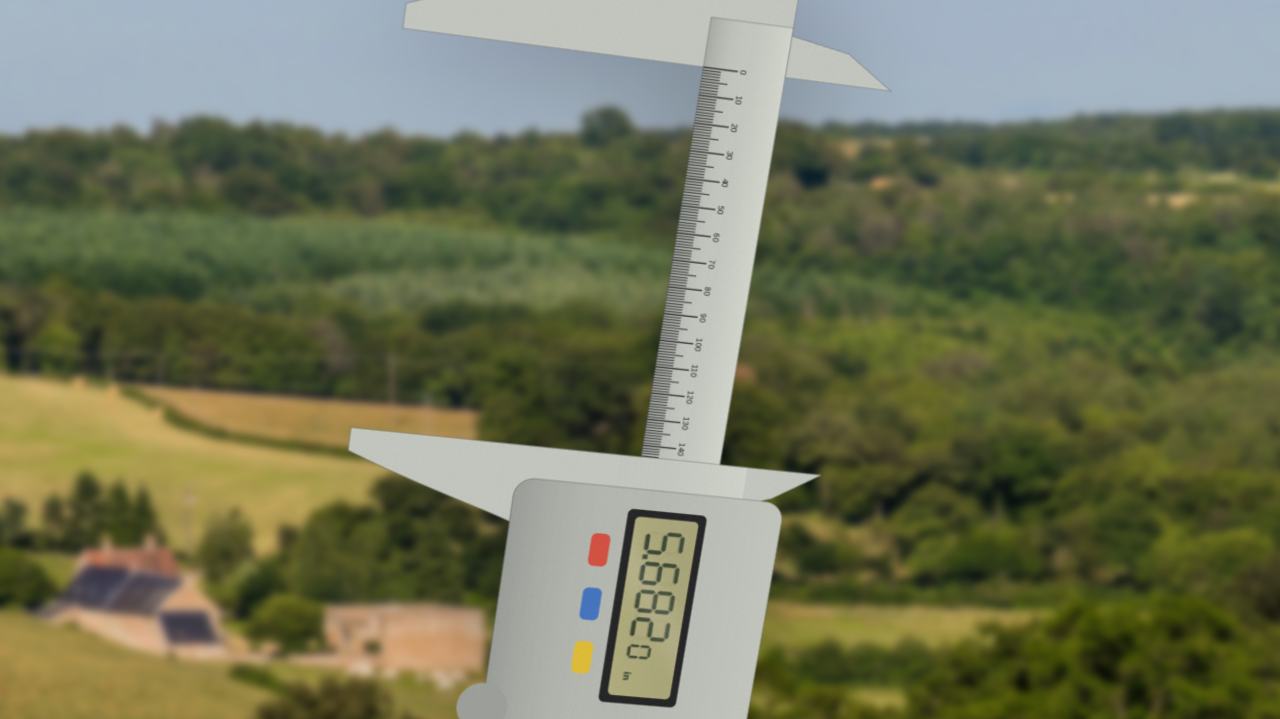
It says 5.6820 in
